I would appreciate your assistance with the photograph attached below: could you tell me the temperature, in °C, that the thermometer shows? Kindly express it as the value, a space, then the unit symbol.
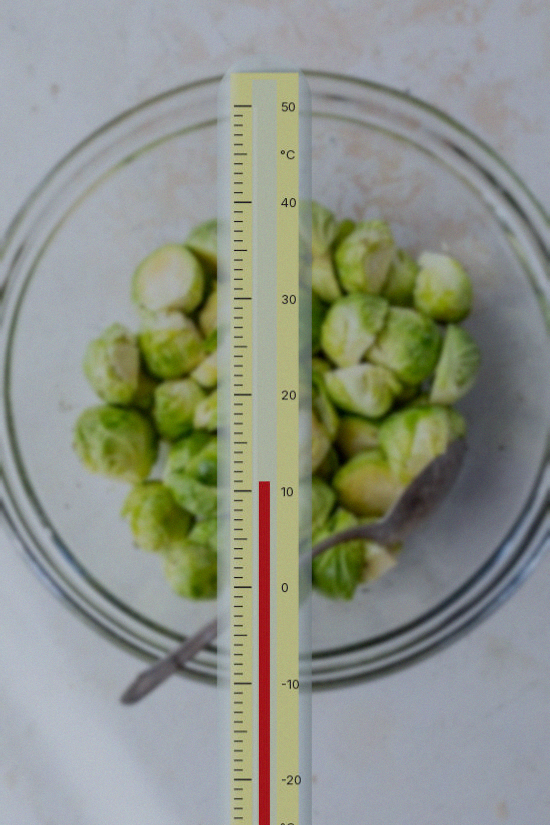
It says 11 °C
